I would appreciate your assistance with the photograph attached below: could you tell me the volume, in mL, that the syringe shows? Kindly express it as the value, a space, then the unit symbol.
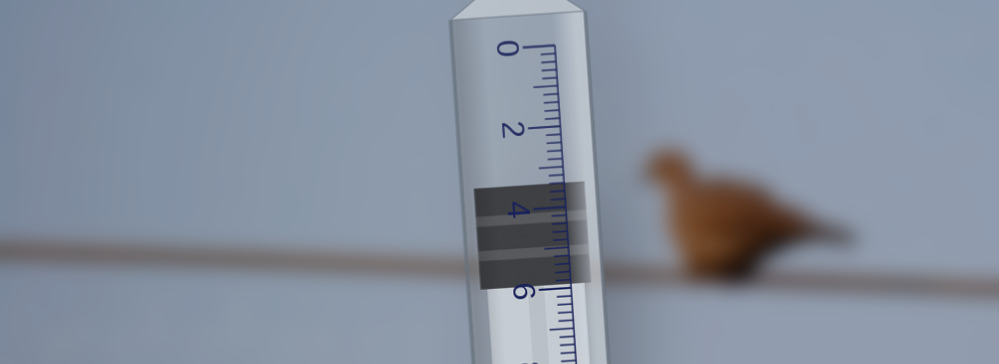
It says 3.4 mL
